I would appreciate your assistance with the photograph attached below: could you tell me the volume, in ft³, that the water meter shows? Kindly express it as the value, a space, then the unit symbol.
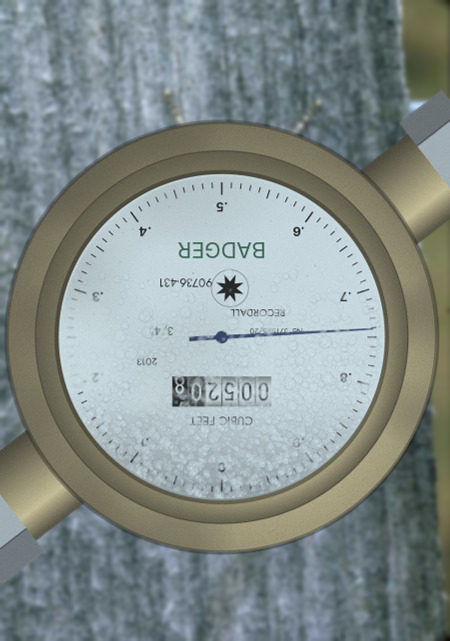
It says 5207.74 ft³
